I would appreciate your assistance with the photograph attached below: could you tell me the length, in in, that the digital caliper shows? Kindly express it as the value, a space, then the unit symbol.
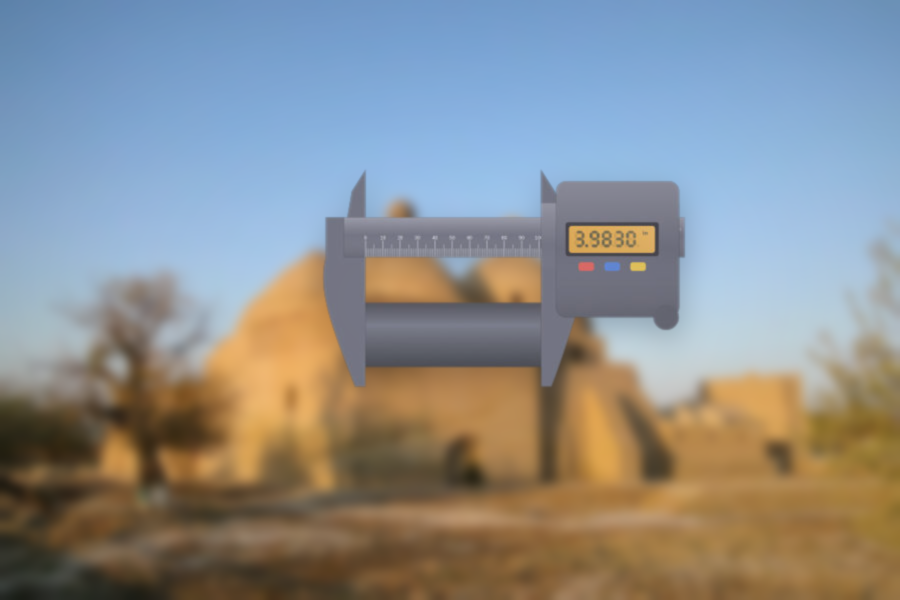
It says 3.9830 in
